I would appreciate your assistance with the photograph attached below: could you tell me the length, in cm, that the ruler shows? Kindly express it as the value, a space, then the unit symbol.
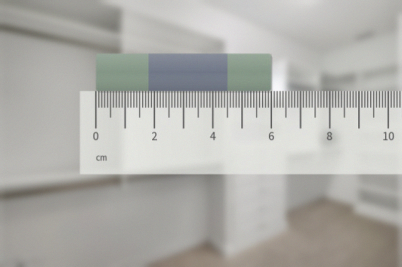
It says 6 cm
